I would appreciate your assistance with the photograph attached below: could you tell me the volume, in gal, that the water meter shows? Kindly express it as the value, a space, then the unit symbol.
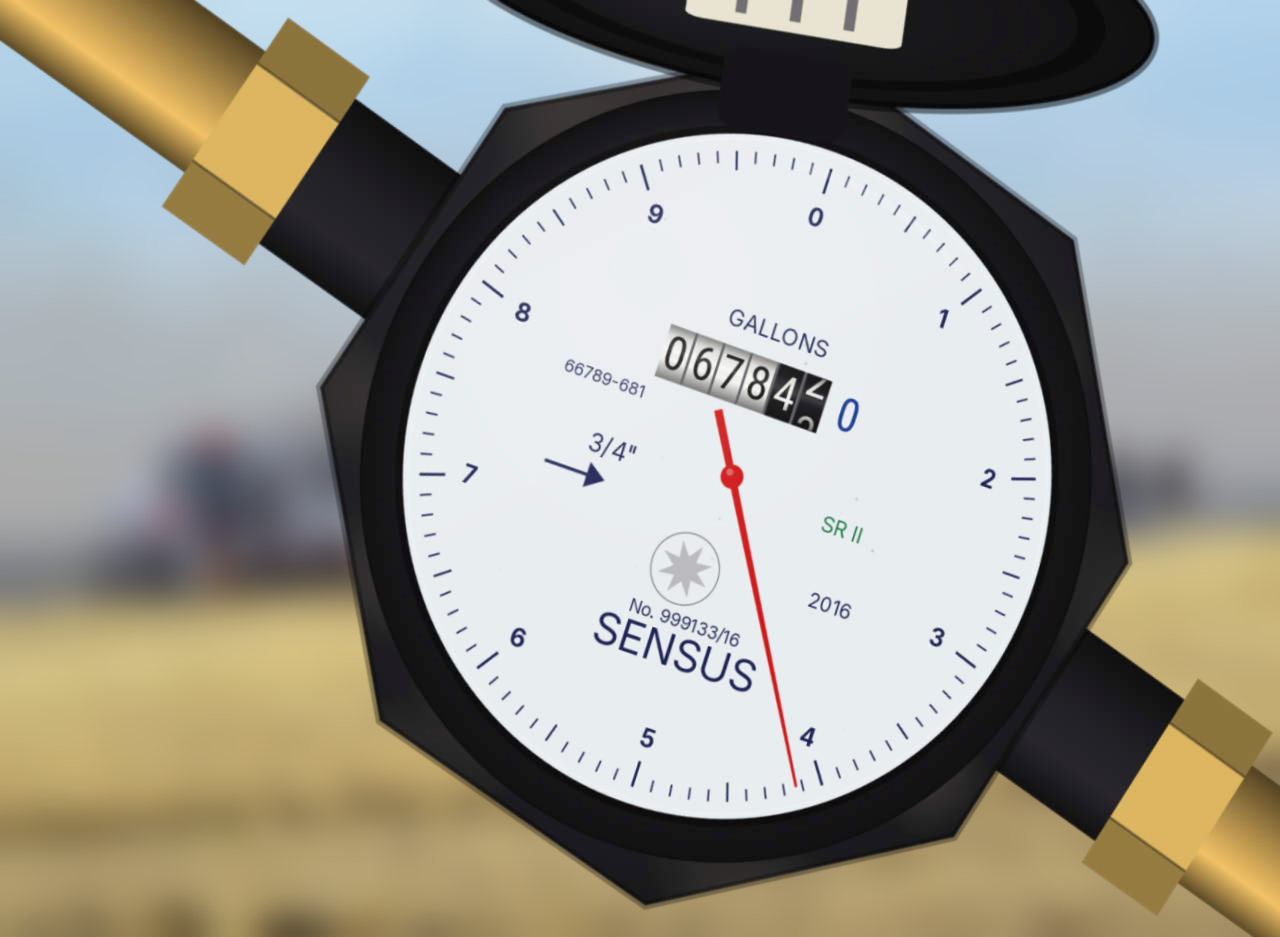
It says 678424.1 gal
